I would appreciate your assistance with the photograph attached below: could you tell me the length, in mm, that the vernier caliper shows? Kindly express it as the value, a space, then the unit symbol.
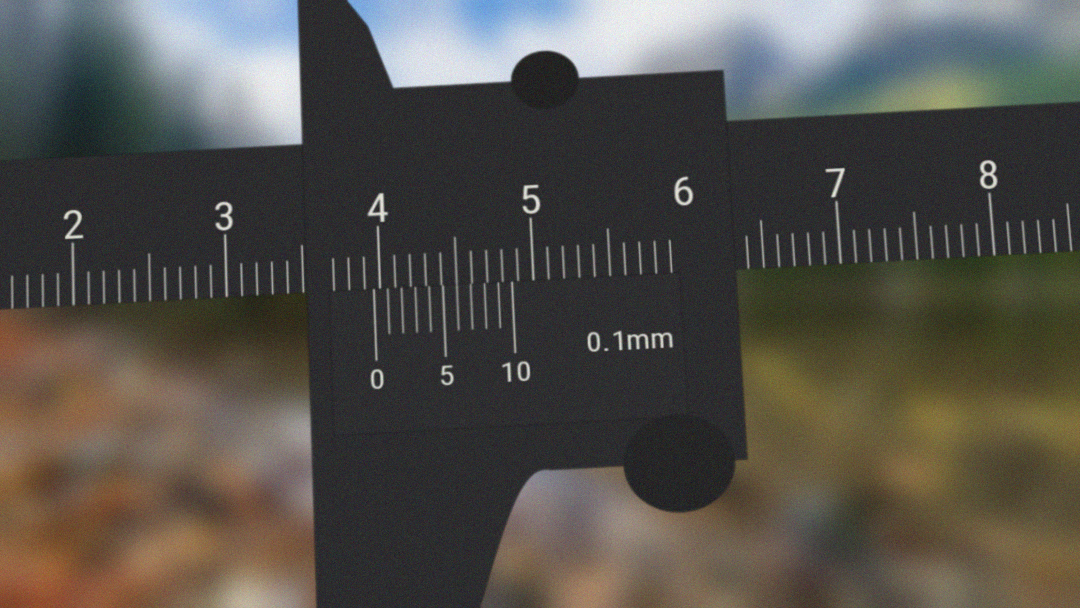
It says 39.6 mm
